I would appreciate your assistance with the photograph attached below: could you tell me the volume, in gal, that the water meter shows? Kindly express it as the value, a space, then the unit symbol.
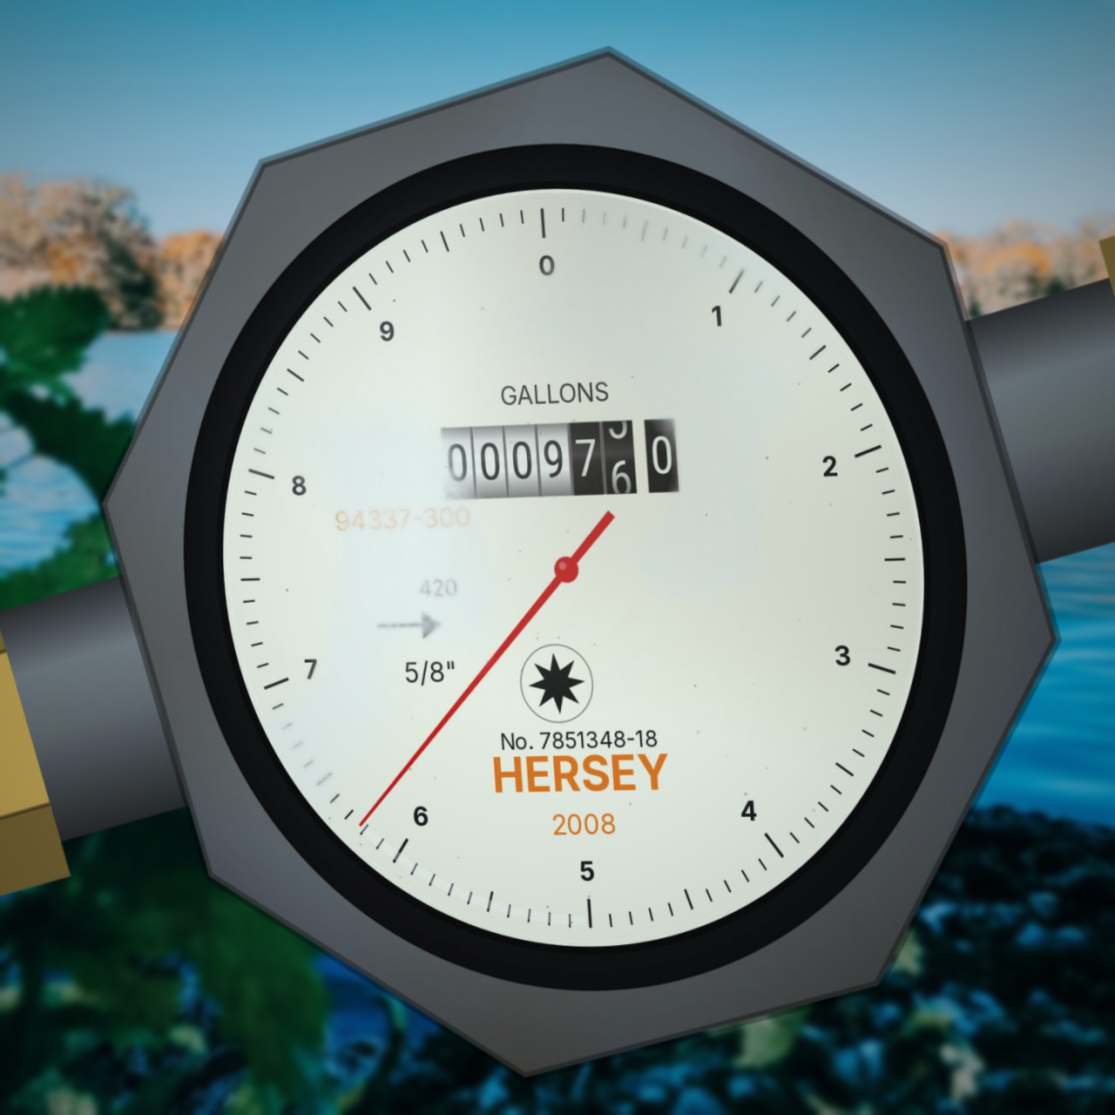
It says 9756.2 gal
